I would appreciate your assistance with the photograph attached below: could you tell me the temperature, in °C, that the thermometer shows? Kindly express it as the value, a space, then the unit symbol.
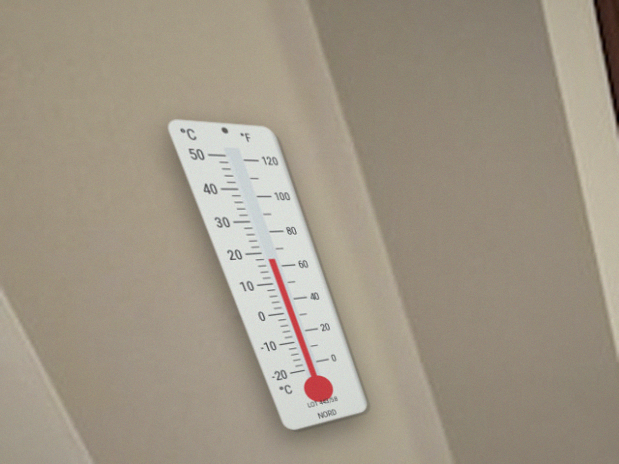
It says 18 °C
